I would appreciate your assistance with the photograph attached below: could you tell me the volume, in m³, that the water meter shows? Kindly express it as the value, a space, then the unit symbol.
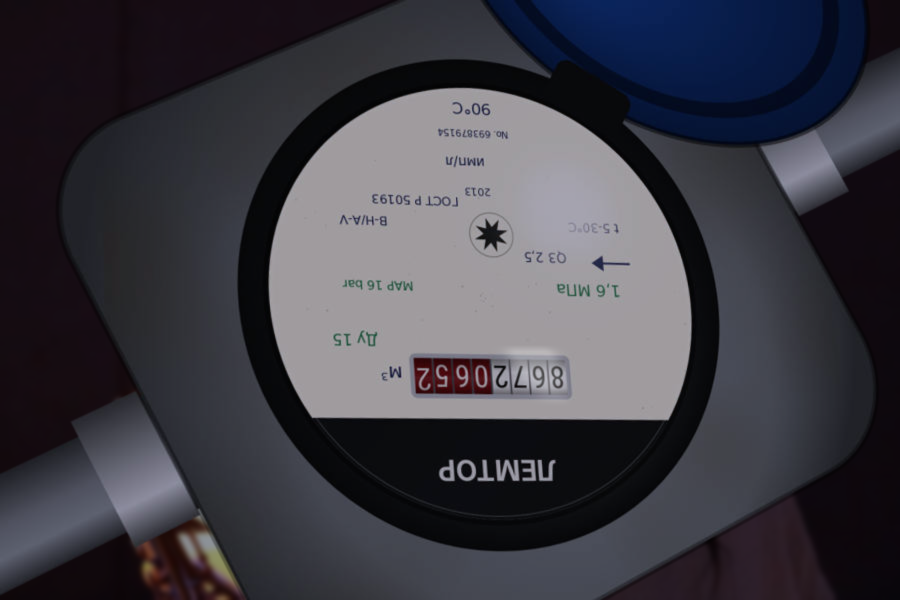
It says 8672.0652 m³
